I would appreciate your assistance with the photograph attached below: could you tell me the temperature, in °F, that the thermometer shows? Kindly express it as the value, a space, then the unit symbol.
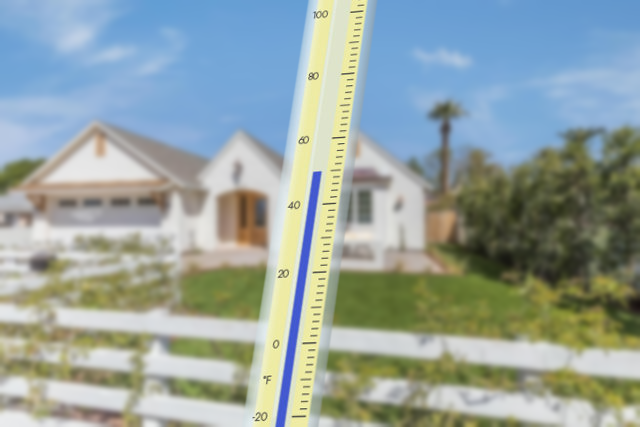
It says 50 °F
